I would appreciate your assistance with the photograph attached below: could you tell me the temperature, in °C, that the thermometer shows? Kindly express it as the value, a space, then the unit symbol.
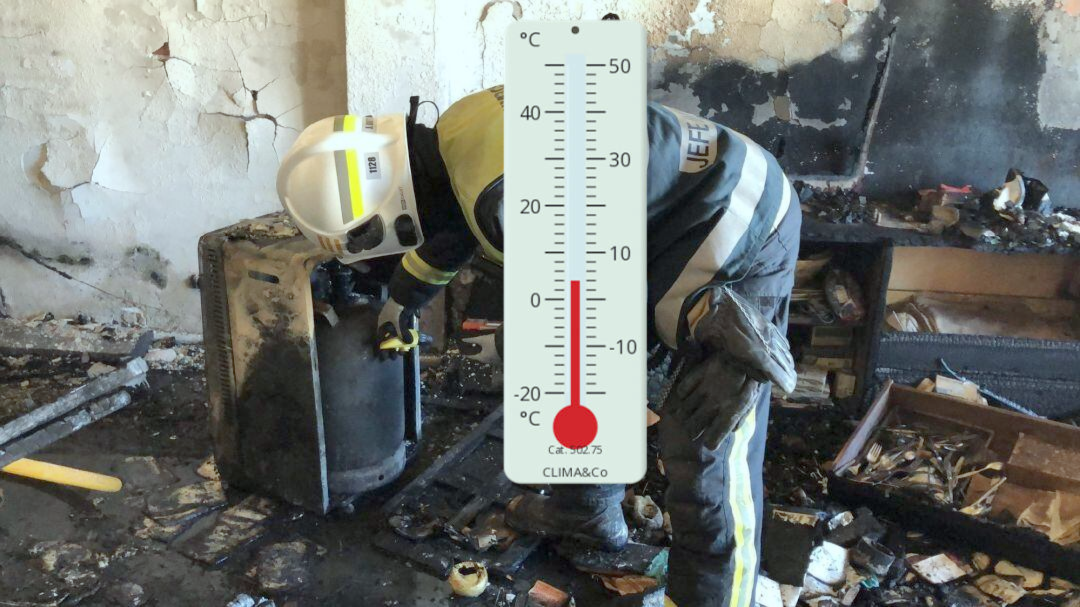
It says 4 °C
